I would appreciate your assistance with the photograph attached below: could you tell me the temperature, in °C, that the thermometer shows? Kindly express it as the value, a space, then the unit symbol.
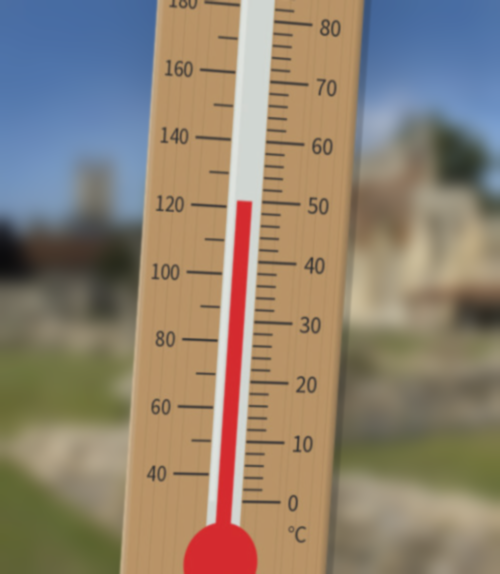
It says 50 °C
